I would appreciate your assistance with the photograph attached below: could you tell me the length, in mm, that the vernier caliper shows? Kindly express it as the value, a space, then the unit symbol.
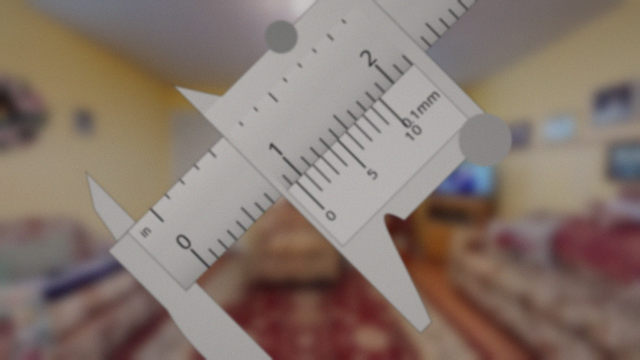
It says 9.4 mm
